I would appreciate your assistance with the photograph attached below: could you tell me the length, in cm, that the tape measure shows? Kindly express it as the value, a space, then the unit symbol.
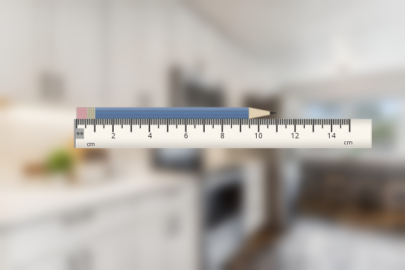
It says 11 cm
